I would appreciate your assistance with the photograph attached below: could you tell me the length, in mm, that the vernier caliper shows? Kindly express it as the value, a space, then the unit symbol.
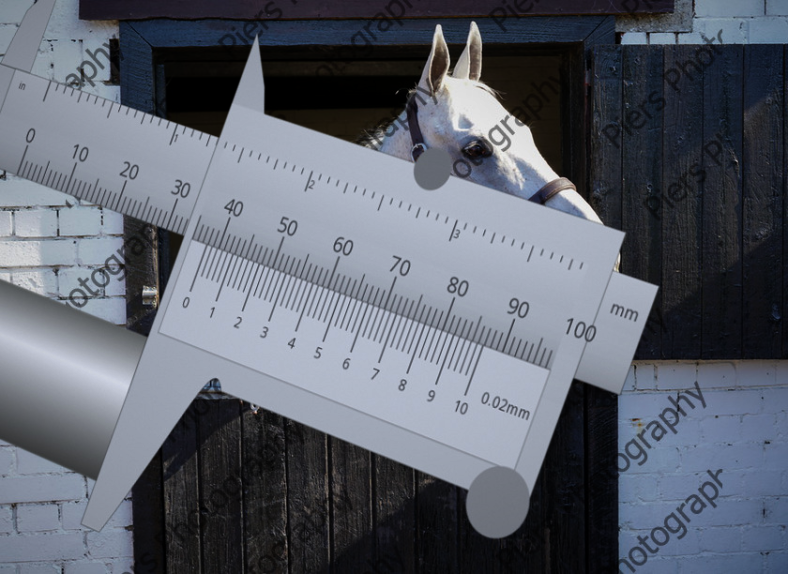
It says 37.8 mm
